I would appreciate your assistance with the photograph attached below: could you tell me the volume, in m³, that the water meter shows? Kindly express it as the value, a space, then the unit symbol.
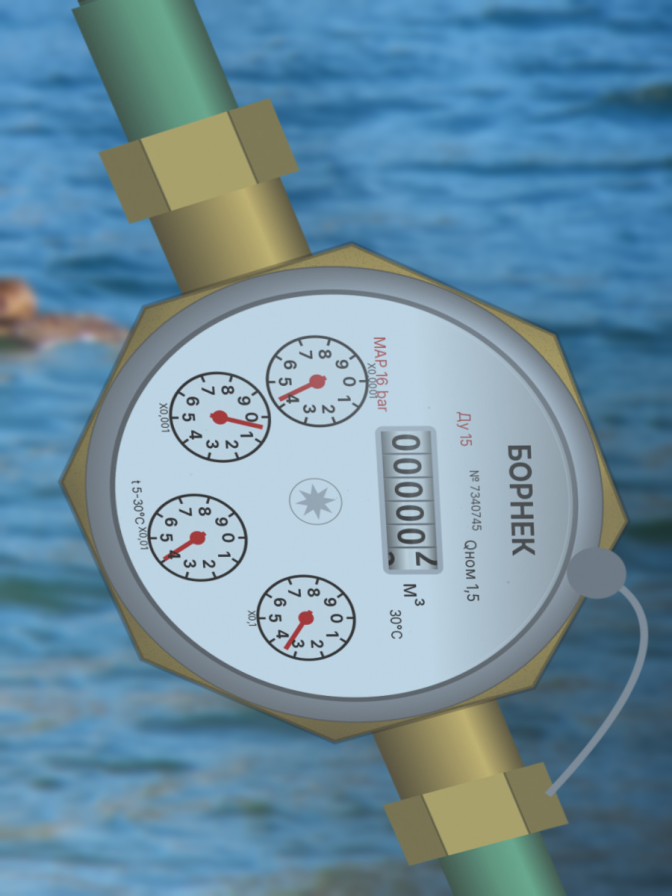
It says 2.3404 m³
